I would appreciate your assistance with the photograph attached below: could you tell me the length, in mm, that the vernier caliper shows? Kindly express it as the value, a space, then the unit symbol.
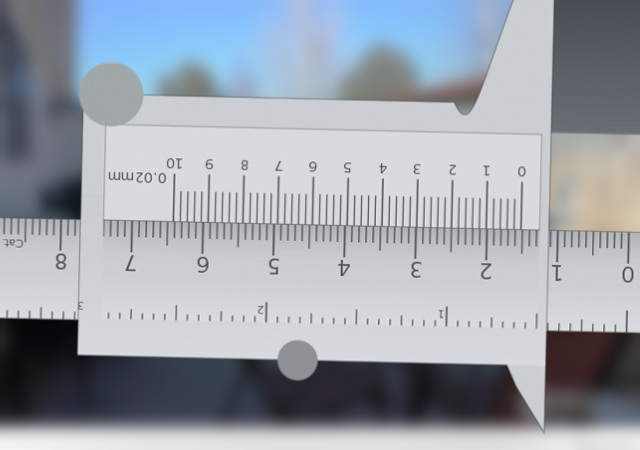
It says 15.2 mm
